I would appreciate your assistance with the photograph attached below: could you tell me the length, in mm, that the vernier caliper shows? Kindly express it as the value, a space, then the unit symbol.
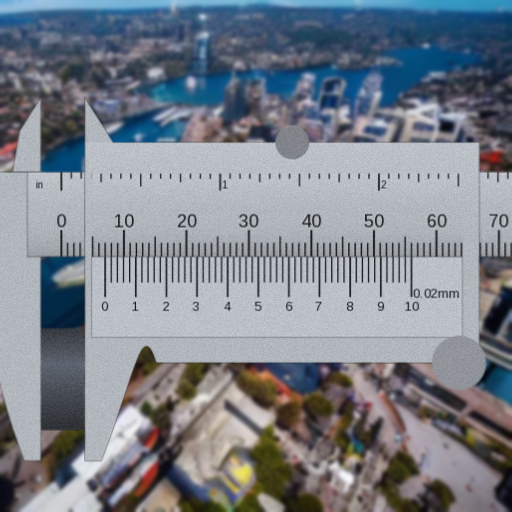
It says 7.0 mm
